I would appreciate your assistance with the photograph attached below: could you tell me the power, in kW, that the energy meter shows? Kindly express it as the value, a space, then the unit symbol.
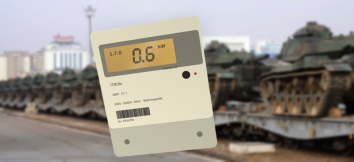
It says 0.6 kW
